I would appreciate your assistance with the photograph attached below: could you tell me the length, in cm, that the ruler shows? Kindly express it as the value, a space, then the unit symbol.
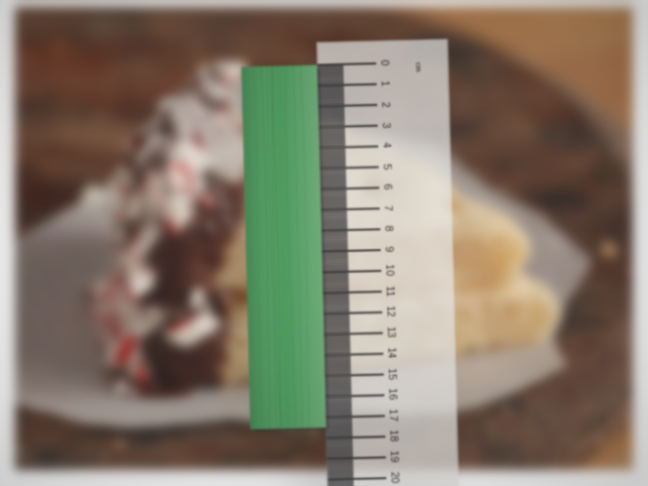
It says 17.5 cm
